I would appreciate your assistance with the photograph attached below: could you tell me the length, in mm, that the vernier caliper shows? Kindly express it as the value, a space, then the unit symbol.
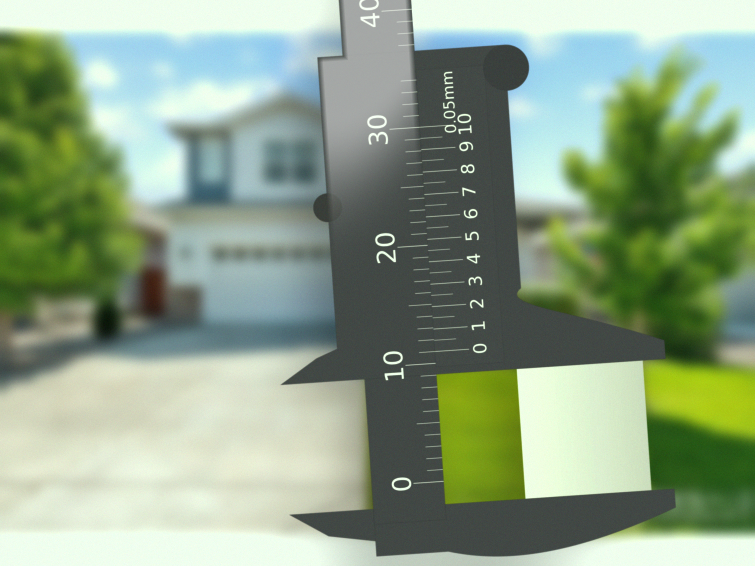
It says 11.0 mm
